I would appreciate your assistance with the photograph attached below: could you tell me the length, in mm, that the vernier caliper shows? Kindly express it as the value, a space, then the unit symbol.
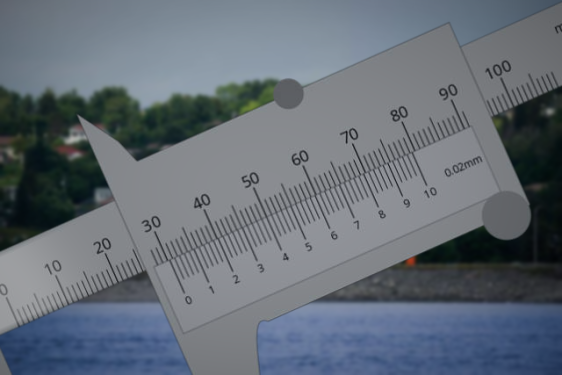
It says 30.4 mm
